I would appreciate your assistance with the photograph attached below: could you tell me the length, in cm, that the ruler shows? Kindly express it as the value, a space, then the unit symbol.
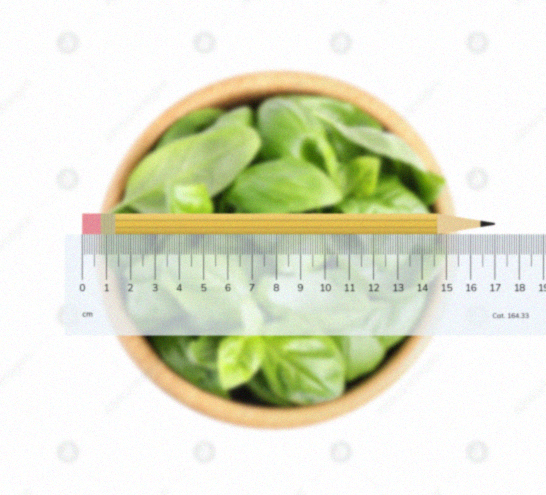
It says 17 cm
